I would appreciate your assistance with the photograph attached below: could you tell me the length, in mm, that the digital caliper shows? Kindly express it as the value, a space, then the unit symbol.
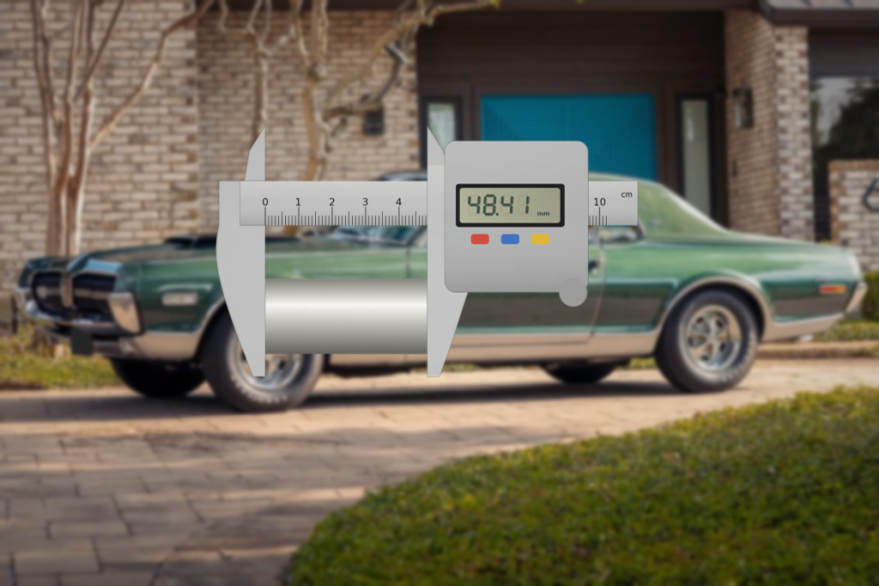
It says 48.41 mm
